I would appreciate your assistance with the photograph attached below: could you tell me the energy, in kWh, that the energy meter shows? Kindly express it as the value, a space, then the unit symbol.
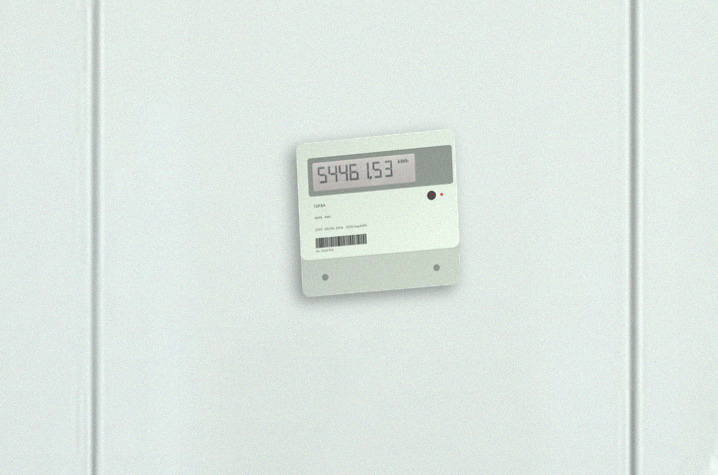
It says 54461.53 kWh
